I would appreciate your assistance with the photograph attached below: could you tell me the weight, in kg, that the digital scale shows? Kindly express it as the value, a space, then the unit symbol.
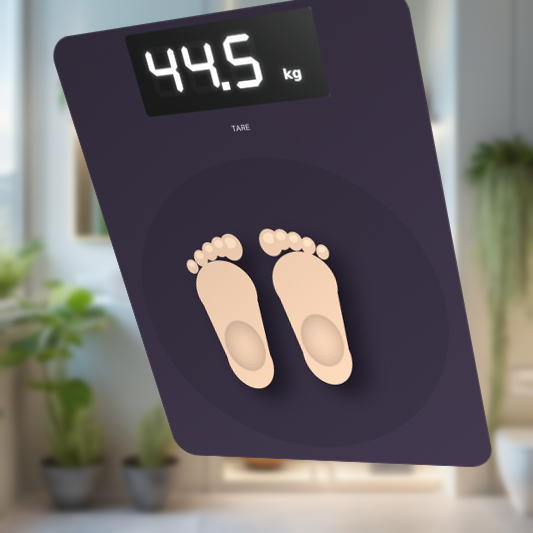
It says 44.5 kg
